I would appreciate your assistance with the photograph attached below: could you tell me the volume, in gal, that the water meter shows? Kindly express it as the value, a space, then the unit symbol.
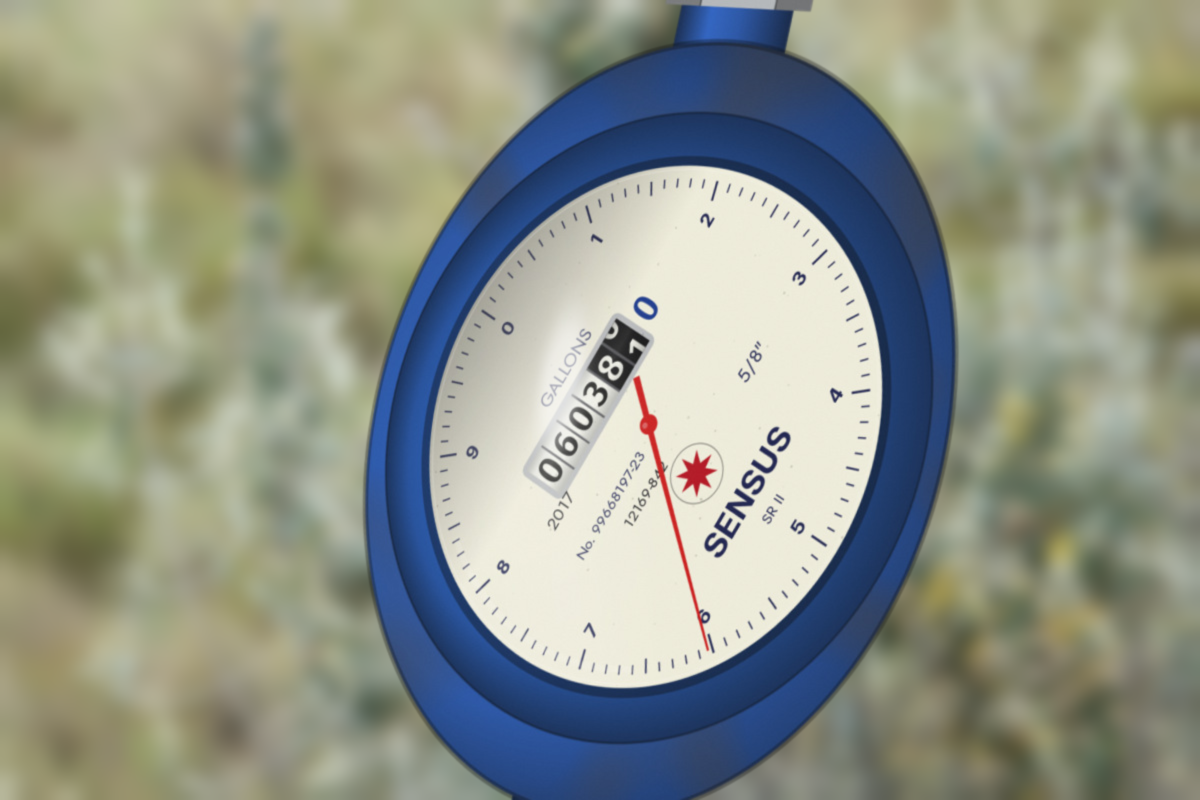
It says 603806.0 gal
